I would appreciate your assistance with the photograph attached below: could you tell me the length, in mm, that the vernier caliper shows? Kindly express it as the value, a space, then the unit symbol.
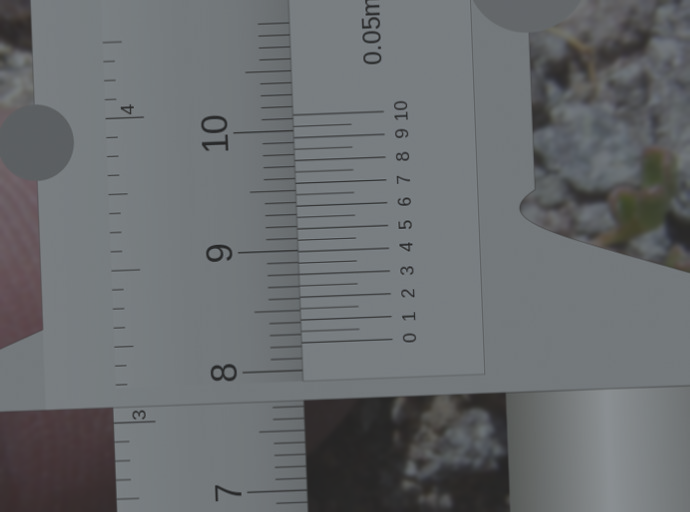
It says 82.3 mm
